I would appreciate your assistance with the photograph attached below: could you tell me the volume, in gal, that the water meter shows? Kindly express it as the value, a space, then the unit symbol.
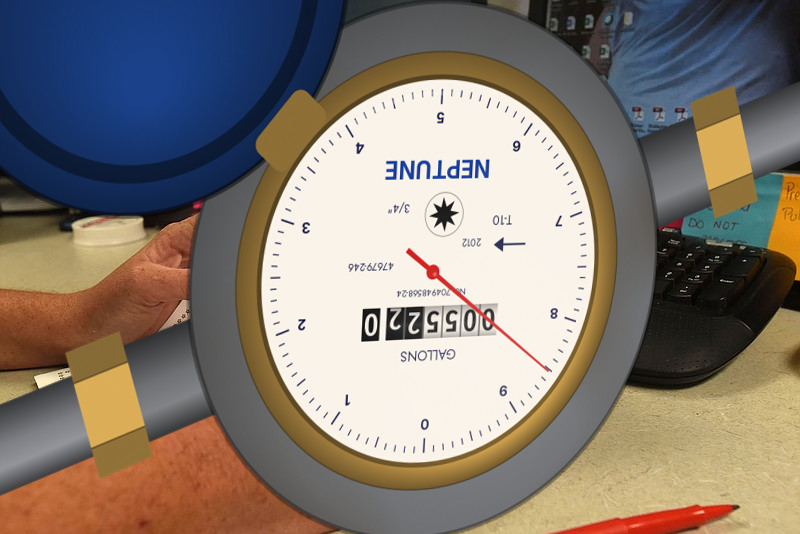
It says 55218.5 gal
